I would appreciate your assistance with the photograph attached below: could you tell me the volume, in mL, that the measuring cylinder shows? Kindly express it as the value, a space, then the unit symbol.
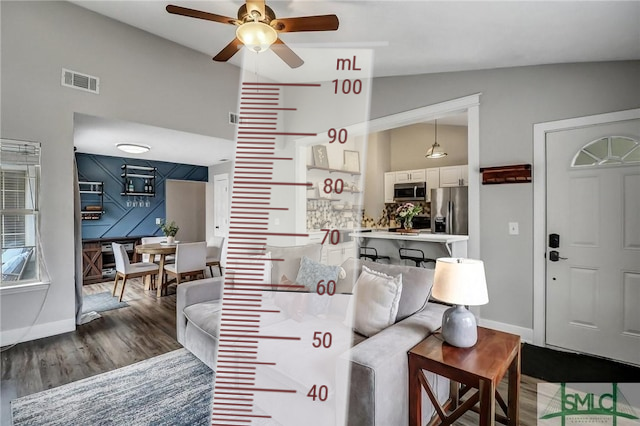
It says 59 mL
